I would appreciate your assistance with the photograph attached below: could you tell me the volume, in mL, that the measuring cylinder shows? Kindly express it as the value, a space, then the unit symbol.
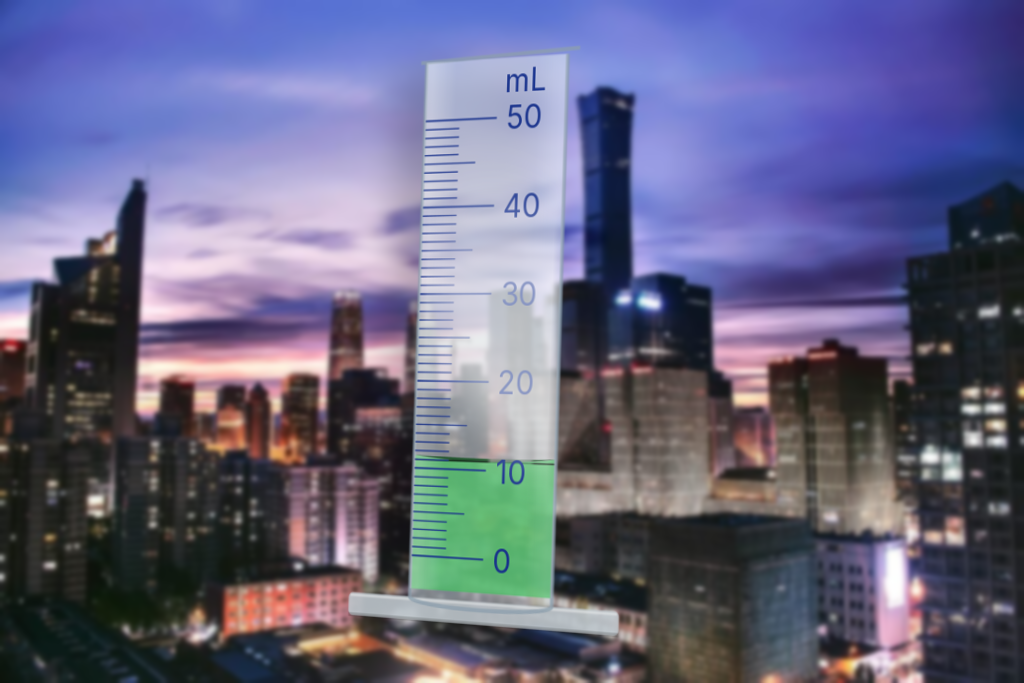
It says 11 mL
